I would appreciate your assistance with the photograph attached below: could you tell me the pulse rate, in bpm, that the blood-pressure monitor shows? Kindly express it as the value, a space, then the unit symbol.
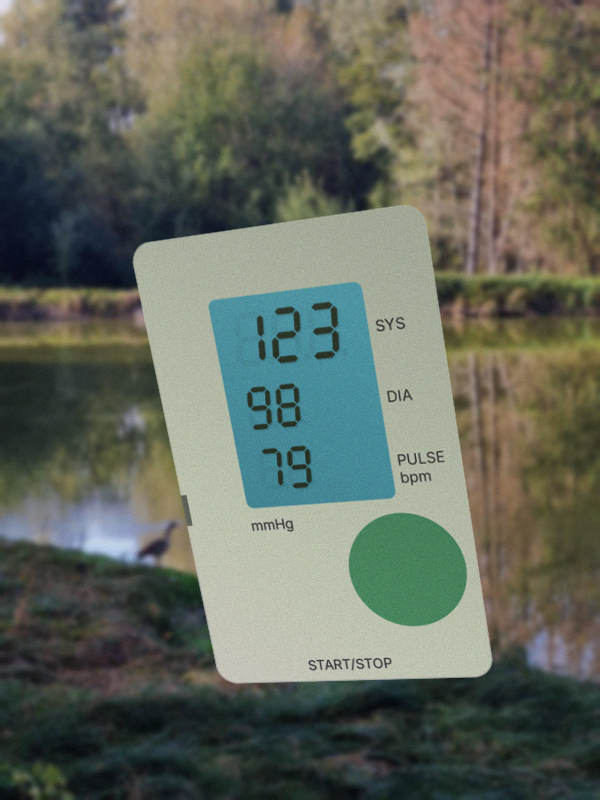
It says 79 bpm
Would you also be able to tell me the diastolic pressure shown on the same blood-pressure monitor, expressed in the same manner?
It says 98 mmHg
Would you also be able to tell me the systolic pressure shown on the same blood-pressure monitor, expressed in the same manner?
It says 123 mmHg
